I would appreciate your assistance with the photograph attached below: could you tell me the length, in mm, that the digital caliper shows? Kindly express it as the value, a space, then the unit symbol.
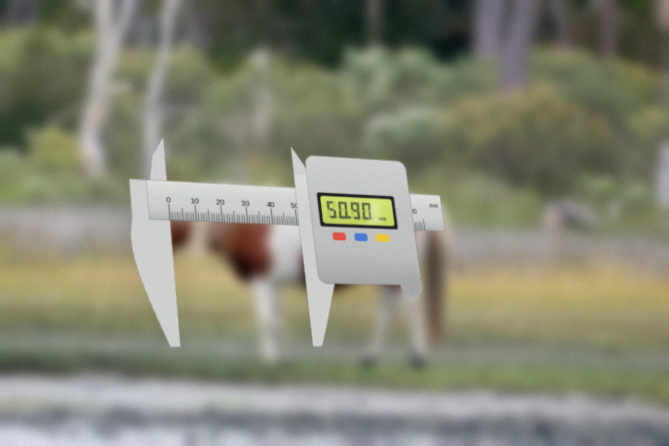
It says 50.90 mm
